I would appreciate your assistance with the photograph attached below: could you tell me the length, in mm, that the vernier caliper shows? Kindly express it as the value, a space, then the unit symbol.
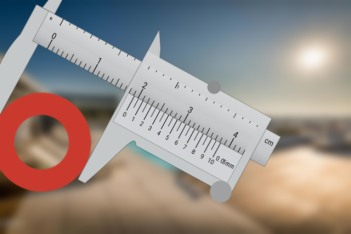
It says 19.2 mm
